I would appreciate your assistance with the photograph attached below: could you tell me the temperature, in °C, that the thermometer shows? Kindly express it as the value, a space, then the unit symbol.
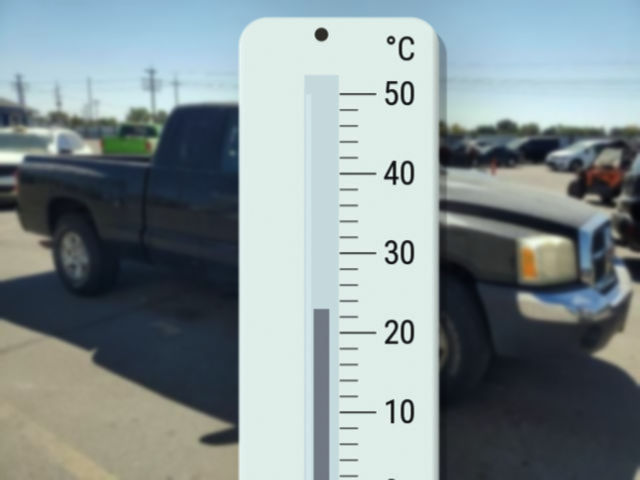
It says 23 °C
